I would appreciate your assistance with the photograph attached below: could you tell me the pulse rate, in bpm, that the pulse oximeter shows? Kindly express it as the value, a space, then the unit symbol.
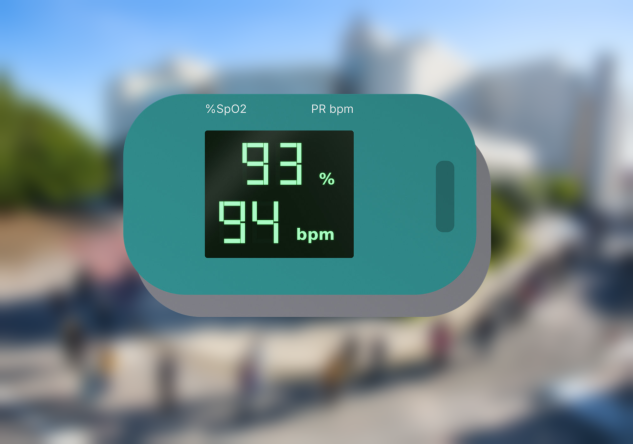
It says 94 bpm
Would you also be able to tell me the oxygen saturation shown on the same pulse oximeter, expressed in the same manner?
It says 93 %
